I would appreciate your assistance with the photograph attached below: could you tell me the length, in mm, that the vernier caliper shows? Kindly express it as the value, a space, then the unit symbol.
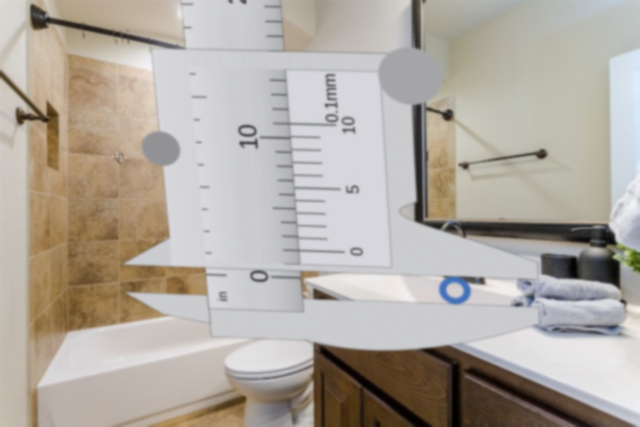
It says 2.0 mm
